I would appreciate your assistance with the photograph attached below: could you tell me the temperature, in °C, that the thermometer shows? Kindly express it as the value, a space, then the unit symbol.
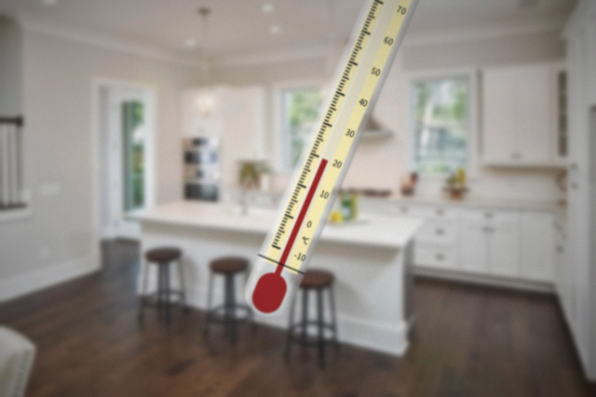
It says 20 °C
